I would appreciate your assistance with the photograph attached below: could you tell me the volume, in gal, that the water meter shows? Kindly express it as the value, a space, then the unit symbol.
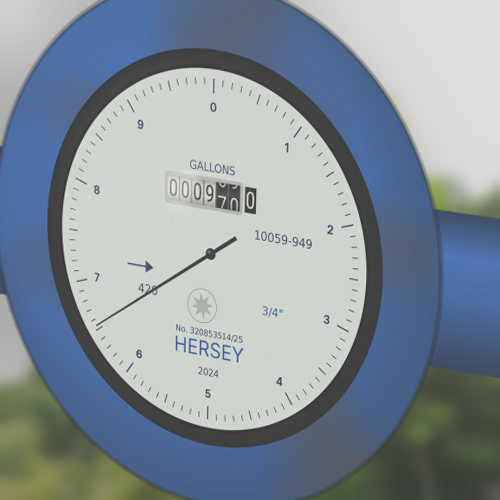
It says 9696.5 gal
